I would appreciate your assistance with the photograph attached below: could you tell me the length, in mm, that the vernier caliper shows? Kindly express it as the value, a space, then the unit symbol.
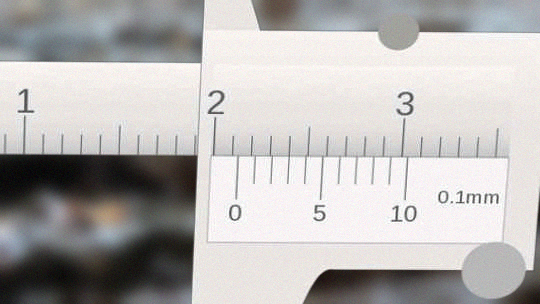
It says 21.3 mm
